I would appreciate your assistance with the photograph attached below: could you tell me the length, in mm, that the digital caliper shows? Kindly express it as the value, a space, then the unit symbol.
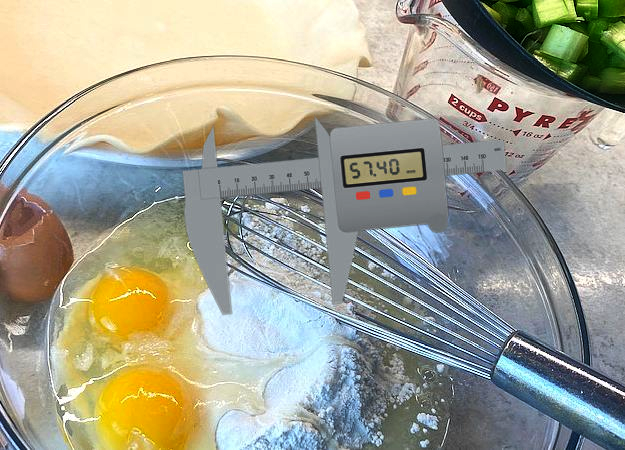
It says 57.40 mm
